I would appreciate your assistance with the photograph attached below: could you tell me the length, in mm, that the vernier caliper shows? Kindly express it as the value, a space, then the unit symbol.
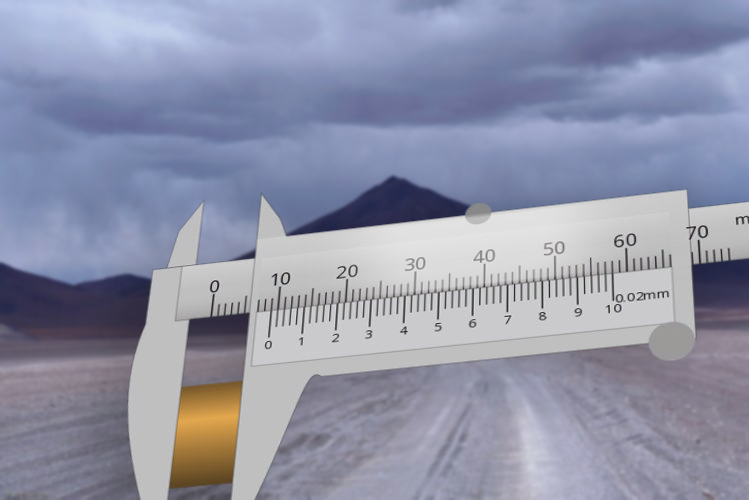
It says 9.0 mm
